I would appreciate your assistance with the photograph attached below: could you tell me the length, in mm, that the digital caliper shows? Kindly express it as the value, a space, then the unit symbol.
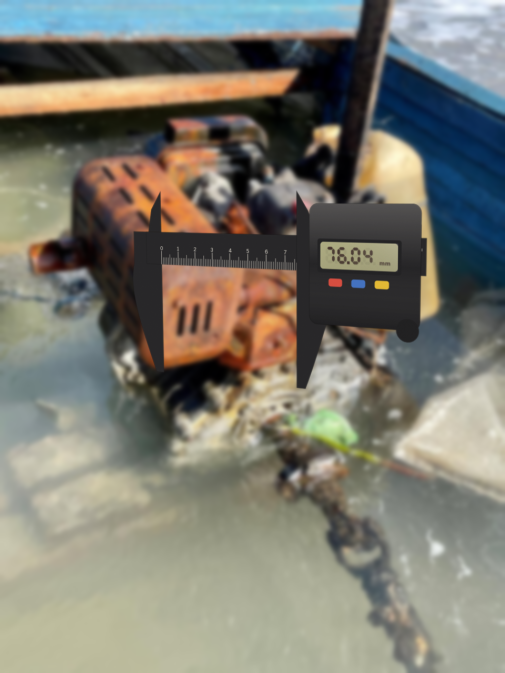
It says 76.04 mm
